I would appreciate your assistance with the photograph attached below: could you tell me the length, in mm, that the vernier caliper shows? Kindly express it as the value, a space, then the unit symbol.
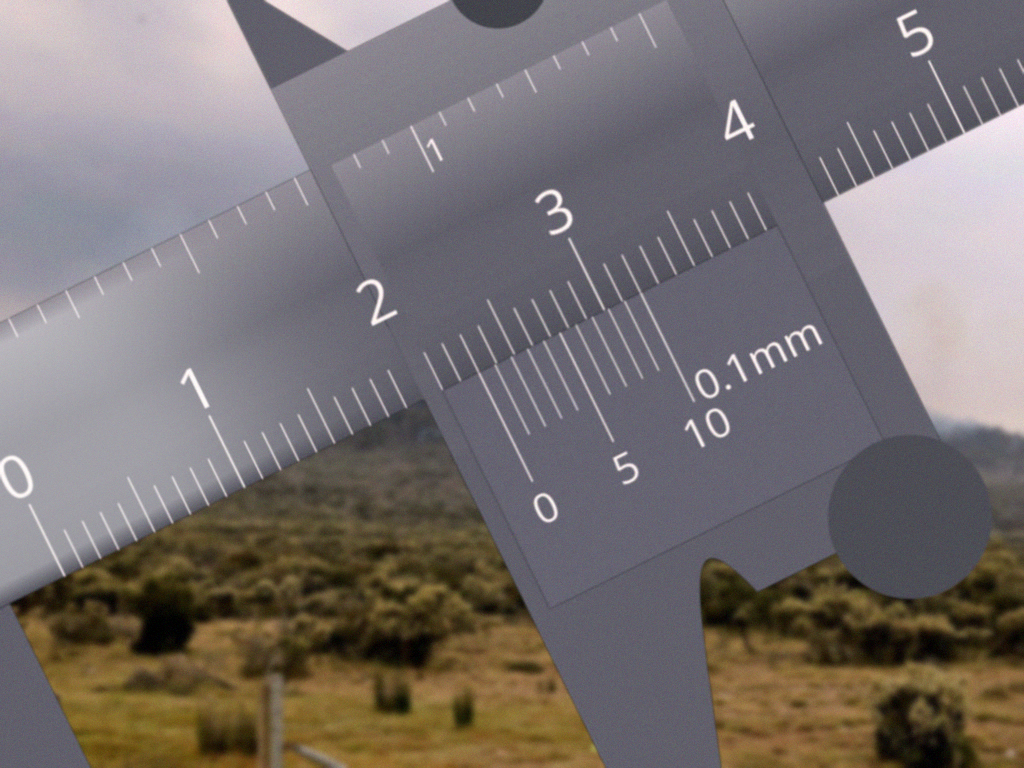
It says 23.0 mm
